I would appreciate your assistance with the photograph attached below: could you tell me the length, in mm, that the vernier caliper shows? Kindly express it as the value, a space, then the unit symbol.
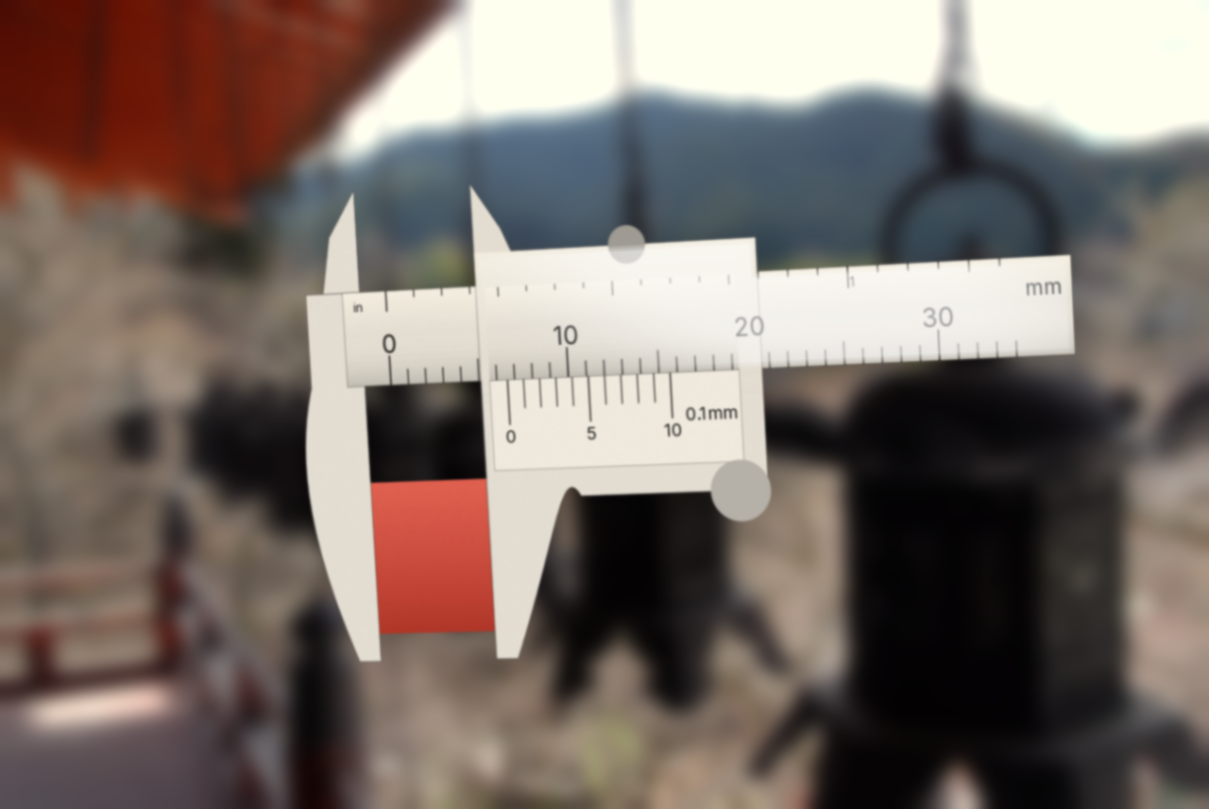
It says 6.6 mm
